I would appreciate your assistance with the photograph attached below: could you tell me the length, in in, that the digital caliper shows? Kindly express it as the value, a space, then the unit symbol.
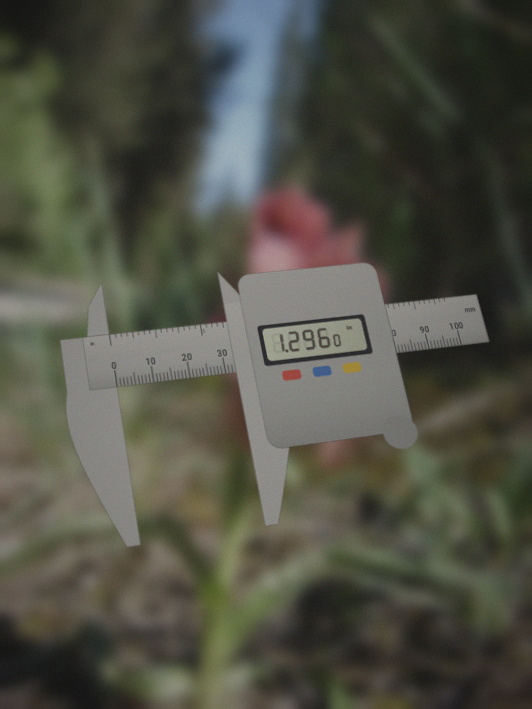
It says 1.2960 in
